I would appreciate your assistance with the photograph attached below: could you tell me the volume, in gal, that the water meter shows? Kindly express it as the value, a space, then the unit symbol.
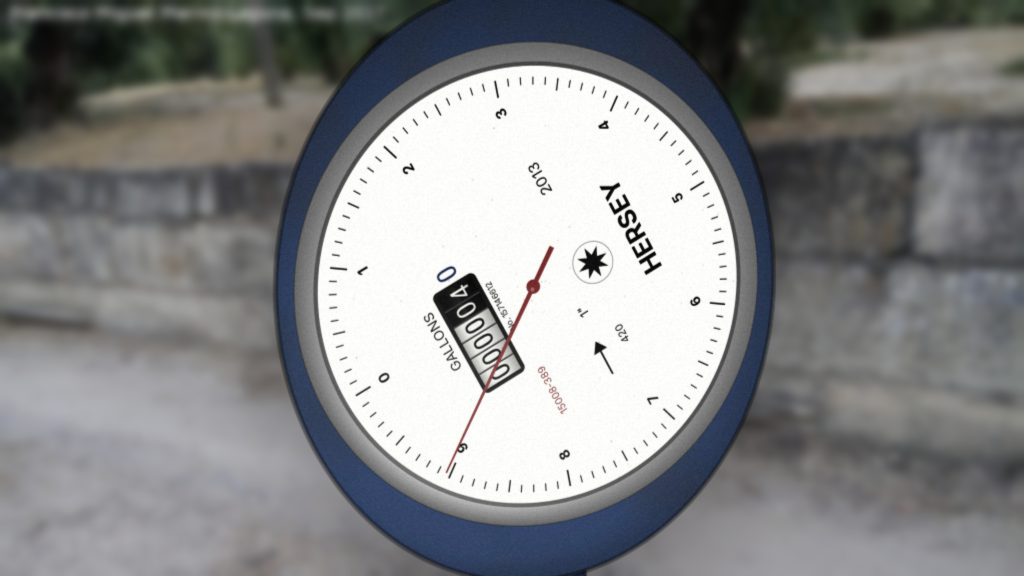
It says 39.0 gal
